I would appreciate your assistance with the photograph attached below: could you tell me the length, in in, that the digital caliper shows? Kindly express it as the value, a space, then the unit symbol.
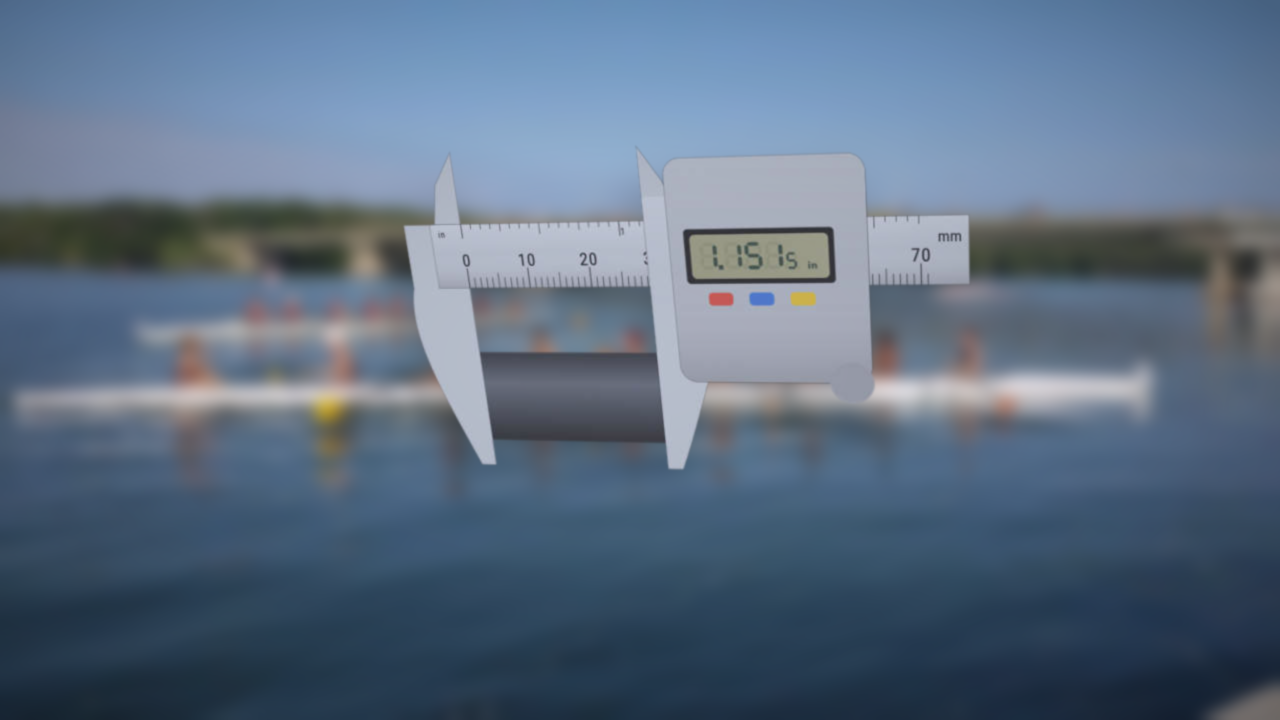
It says 1.1515 in
